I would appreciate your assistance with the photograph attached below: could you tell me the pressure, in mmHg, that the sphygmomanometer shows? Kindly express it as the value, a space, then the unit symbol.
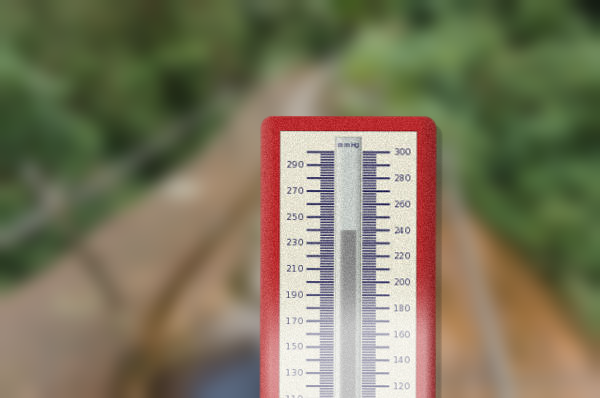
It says 240 mmHg
